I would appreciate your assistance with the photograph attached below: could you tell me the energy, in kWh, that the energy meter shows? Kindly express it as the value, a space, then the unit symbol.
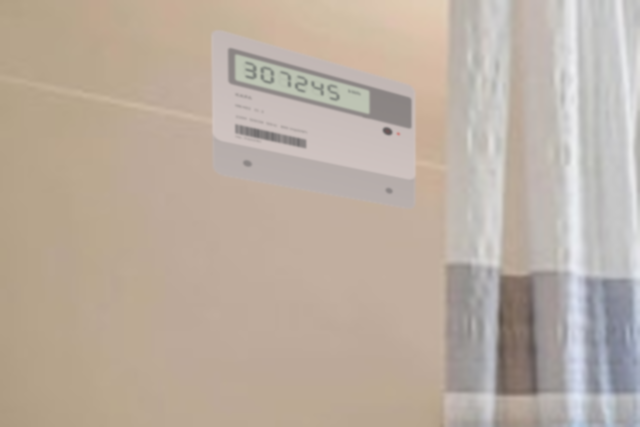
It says 307245 kWh
